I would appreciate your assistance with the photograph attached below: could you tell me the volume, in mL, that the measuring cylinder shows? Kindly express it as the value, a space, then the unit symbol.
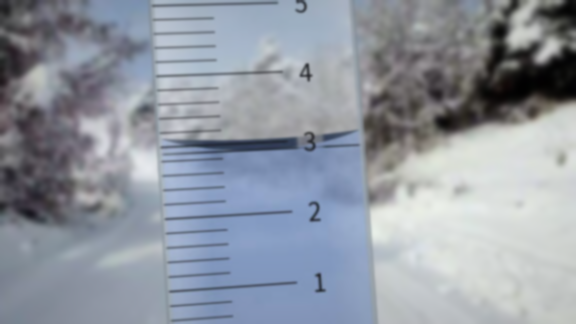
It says 2.9 mL
